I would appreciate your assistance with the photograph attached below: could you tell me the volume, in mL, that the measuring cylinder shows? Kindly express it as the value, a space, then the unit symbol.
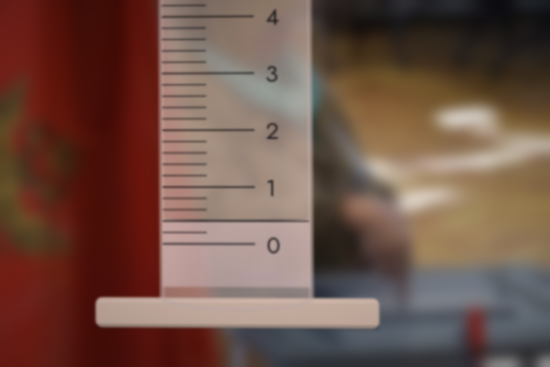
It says 0.4 mL
